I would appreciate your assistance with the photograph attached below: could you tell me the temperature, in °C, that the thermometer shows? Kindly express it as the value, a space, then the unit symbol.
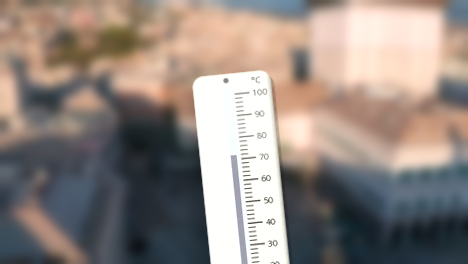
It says 72 °C
